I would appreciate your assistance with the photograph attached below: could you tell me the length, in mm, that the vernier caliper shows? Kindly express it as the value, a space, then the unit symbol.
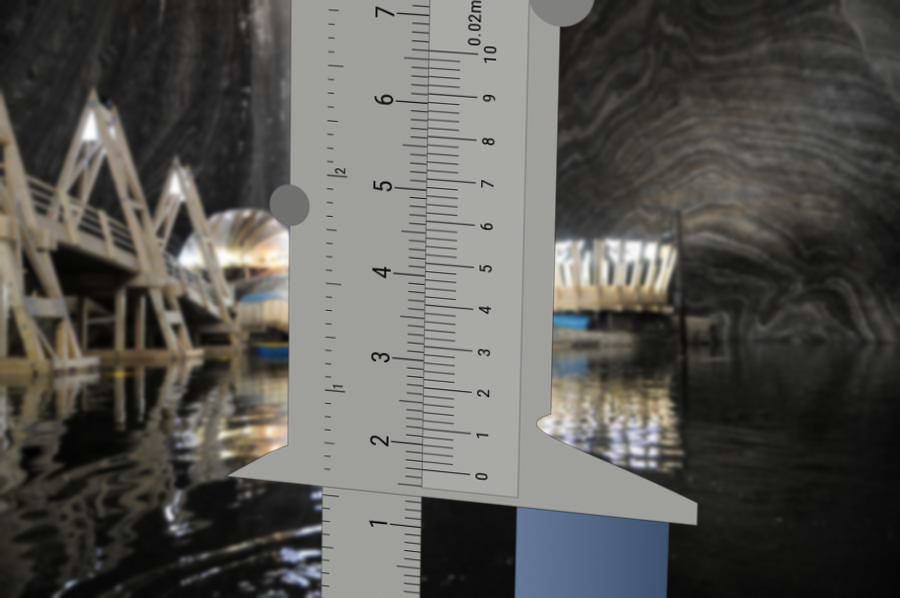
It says 17.0 mm
